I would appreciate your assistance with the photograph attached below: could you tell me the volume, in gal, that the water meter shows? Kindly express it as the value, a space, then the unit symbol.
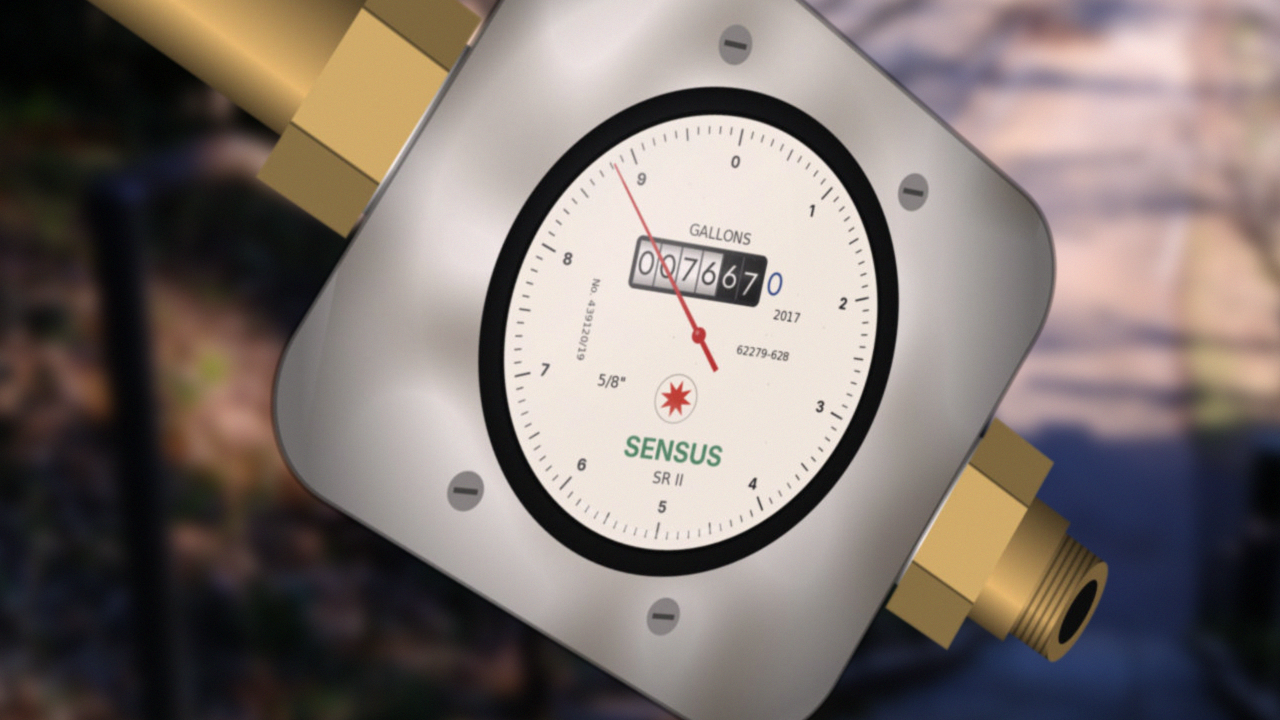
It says 76668.8 gal
